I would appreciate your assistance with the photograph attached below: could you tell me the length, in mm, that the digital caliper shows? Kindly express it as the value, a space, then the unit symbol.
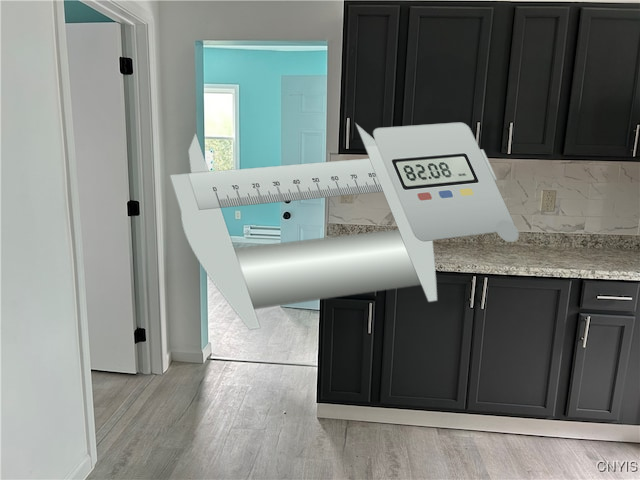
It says 82.08 mm
